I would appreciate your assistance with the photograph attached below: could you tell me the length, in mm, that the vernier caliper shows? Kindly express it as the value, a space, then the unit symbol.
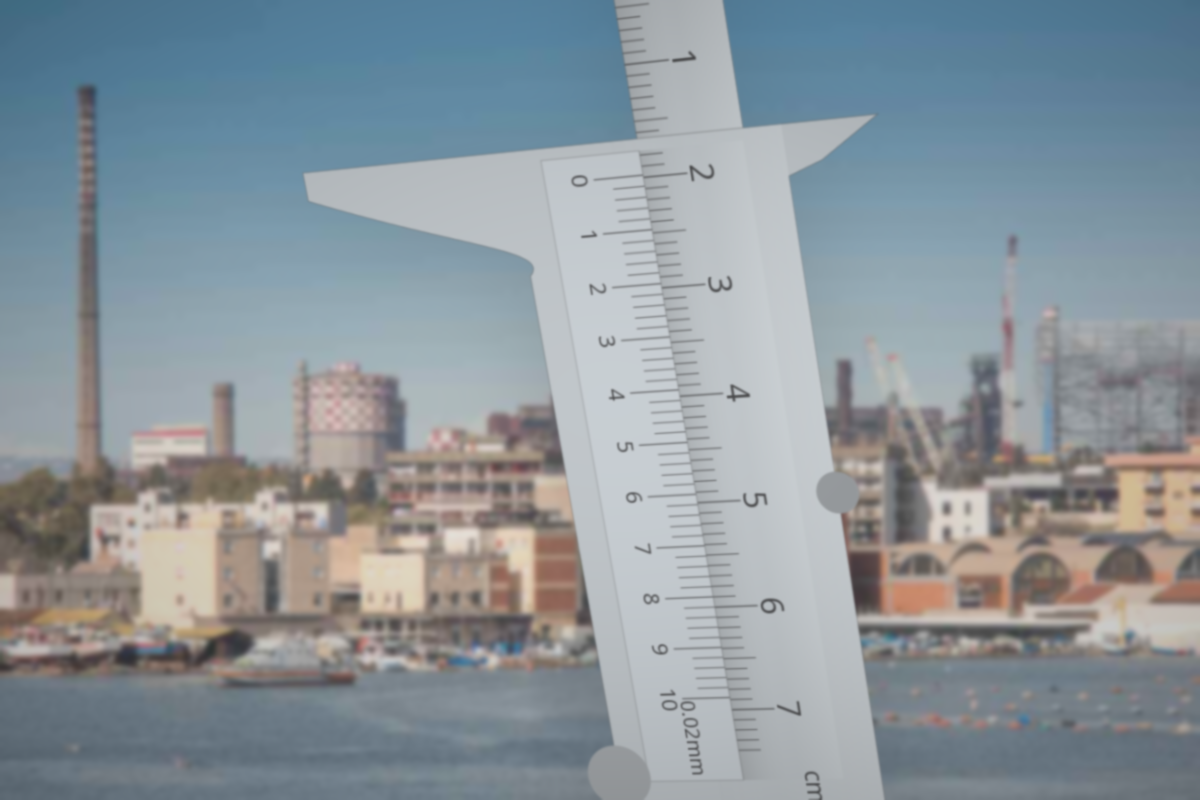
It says 19.8 mm
